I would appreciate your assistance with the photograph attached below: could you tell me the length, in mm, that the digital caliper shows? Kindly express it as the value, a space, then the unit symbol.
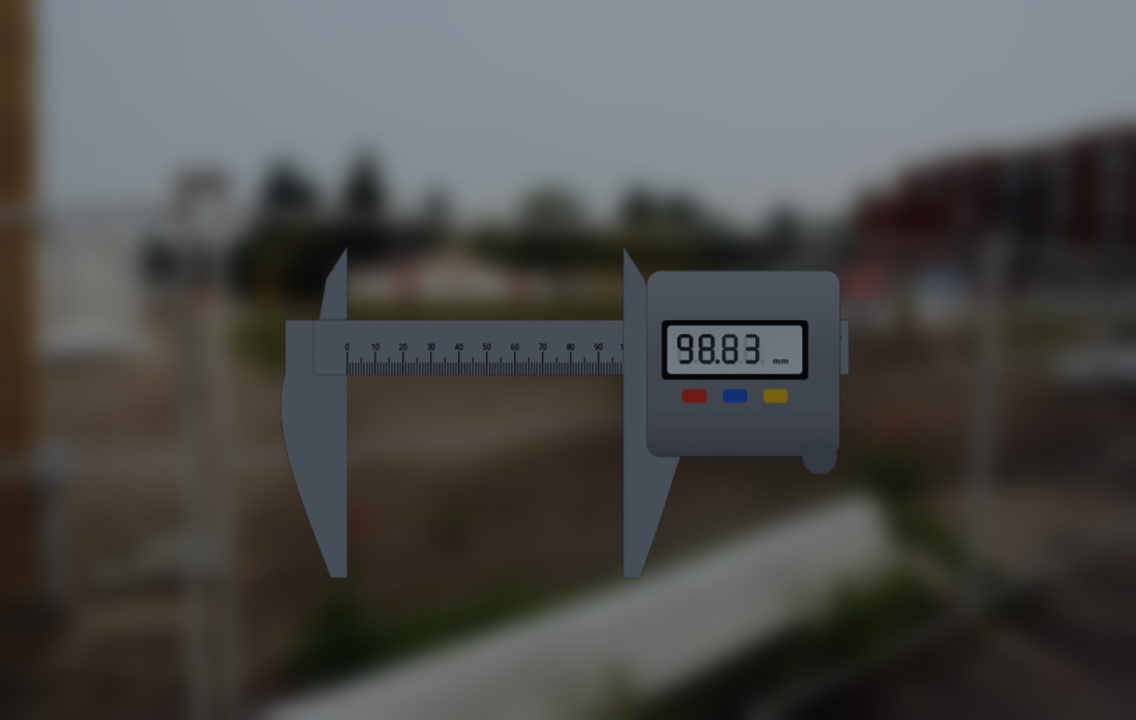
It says 98.83 mm
